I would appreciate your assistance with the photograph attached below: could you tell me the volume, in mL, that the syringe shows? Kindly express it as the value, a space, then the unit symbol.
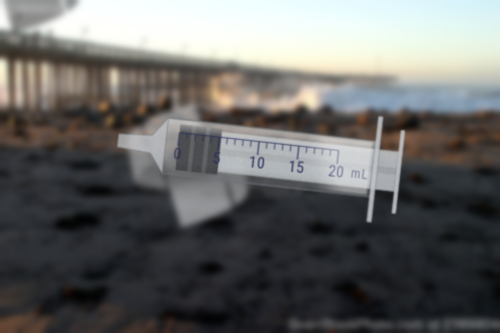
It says 0 mL
